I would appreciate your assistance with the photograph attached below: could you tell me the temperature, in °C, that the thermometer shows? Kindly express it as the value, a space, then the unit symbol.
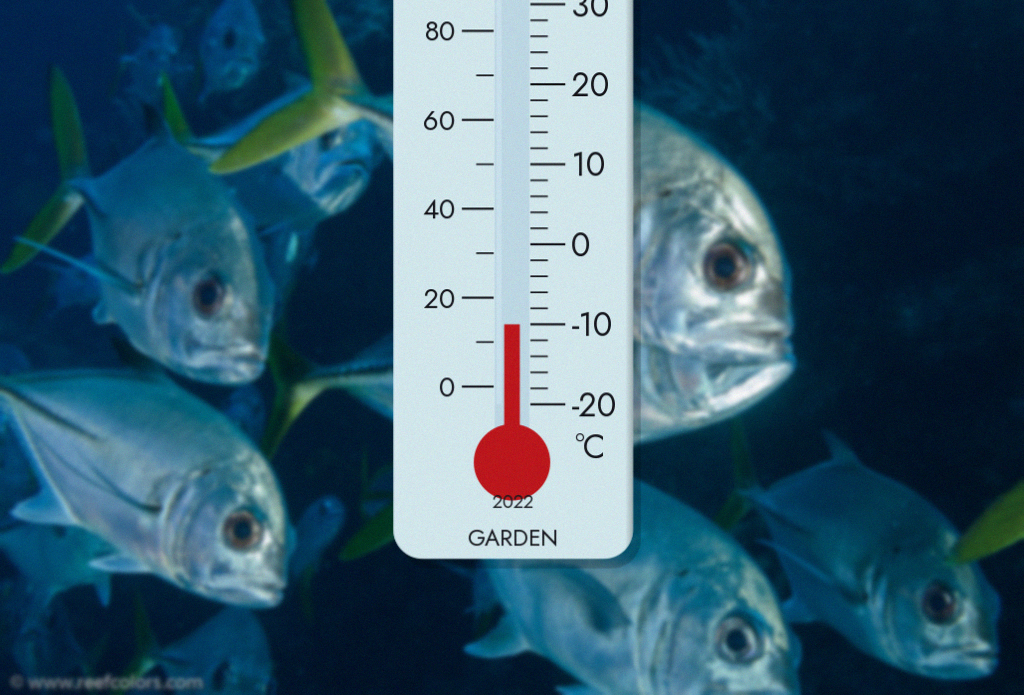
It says -10 °C
